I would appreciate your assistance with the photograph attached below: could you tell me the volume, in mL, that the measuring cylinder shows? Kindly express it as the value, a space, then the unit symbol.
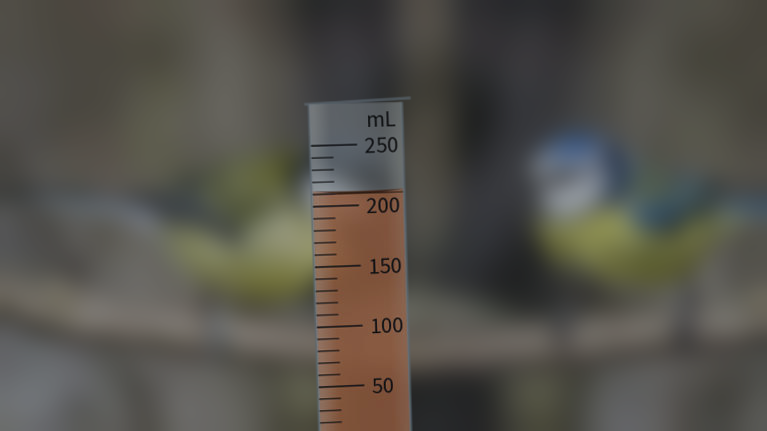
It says 210 mL
